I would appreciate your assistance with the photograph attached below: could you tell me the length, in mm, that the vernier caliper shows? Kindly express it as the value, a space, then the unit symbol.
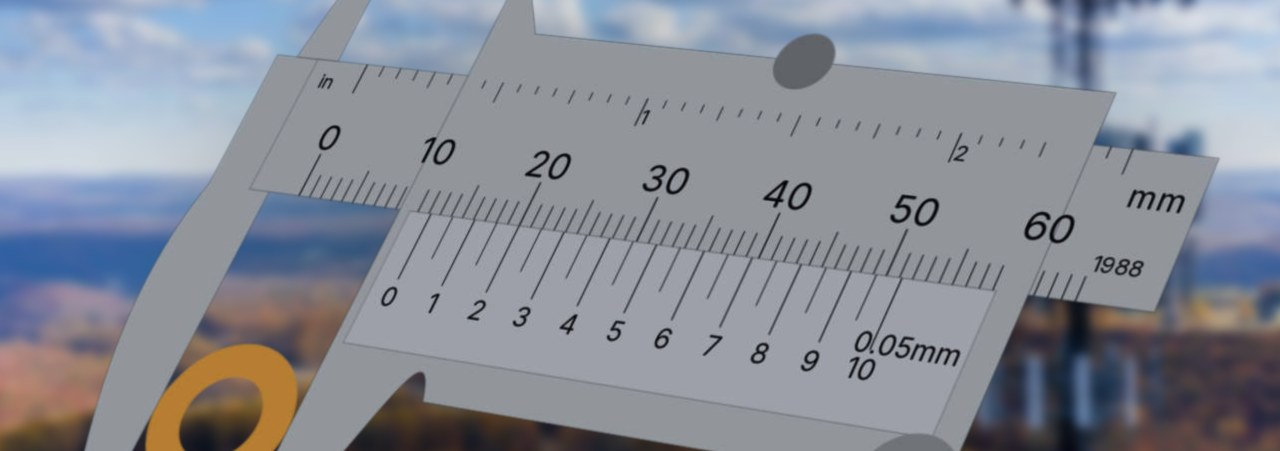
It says 12.2 mm
